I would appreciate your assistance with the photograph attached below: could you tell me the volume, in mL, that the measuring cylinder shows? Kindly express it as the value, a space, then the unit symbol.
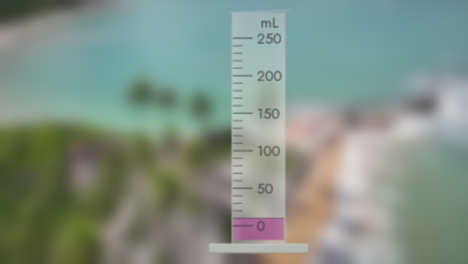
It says 10 mL
